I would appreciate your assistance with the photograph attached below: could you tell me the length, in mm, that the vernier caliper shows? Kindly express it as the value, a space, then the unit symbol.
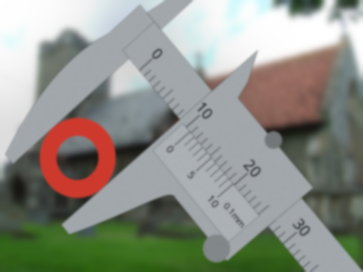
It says 10.8 mm
